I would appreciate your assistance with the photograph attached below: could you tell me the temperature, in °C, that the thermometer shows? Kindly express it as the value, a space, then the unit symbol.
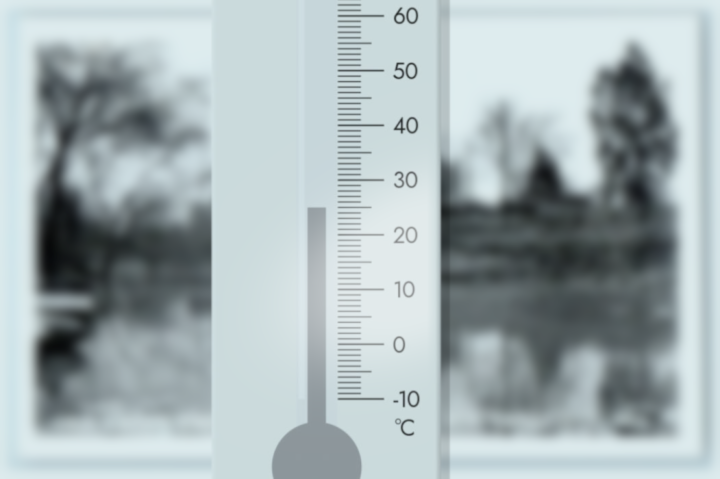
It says 25 °C
